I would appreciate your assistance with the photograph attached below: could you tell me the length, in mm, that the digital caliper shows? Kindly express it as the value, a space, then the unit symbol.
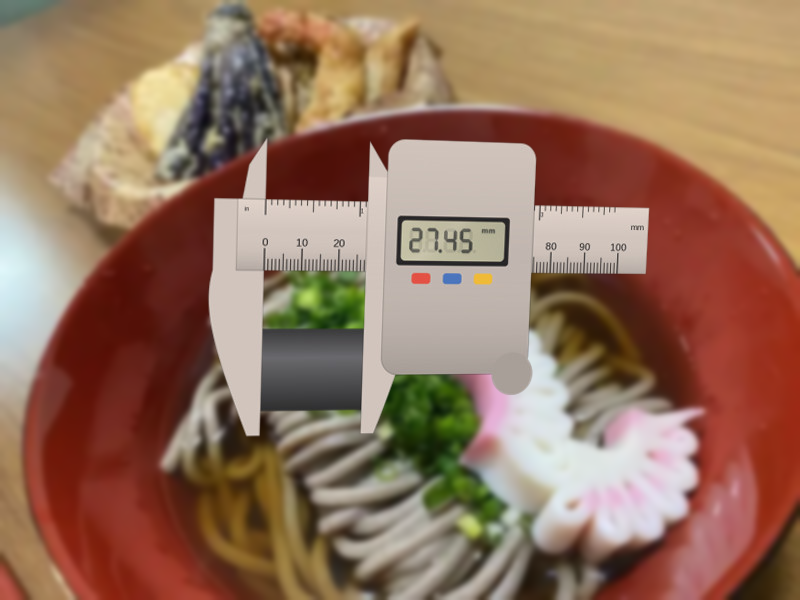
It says 27.45 mm
